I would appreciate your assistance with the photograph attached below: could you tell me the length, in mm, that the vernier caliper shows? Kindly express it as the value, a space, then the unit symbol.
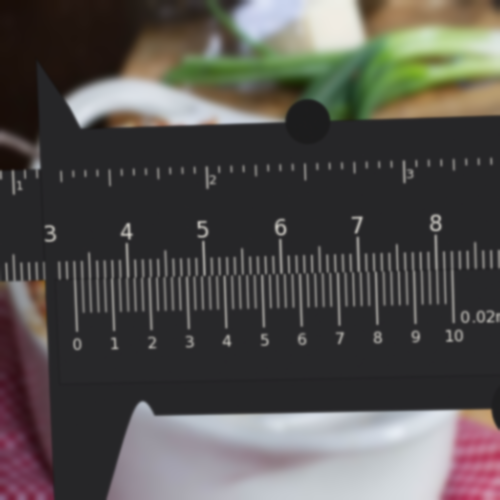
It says 33.0 mm
